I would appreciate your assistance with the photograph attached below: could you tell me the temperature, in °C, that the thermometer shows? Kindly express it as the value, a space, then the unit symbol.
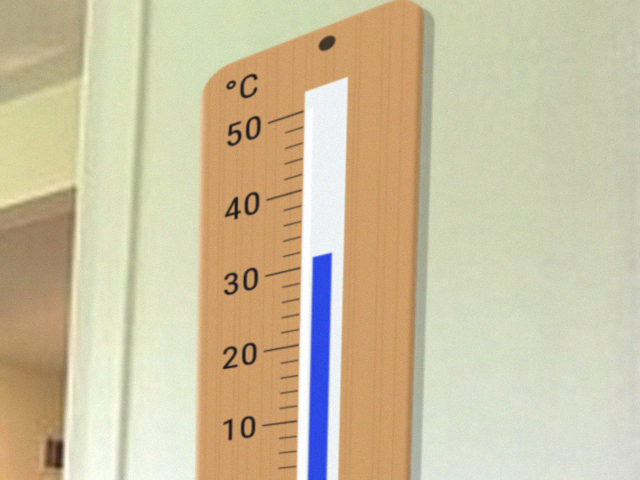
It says 31 °C
